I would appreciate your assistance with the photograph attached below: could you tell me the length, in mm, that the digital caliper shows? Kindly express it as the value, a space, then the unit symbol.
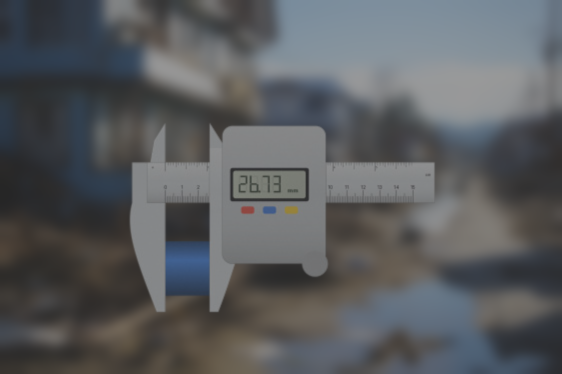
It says 26.73 mm
